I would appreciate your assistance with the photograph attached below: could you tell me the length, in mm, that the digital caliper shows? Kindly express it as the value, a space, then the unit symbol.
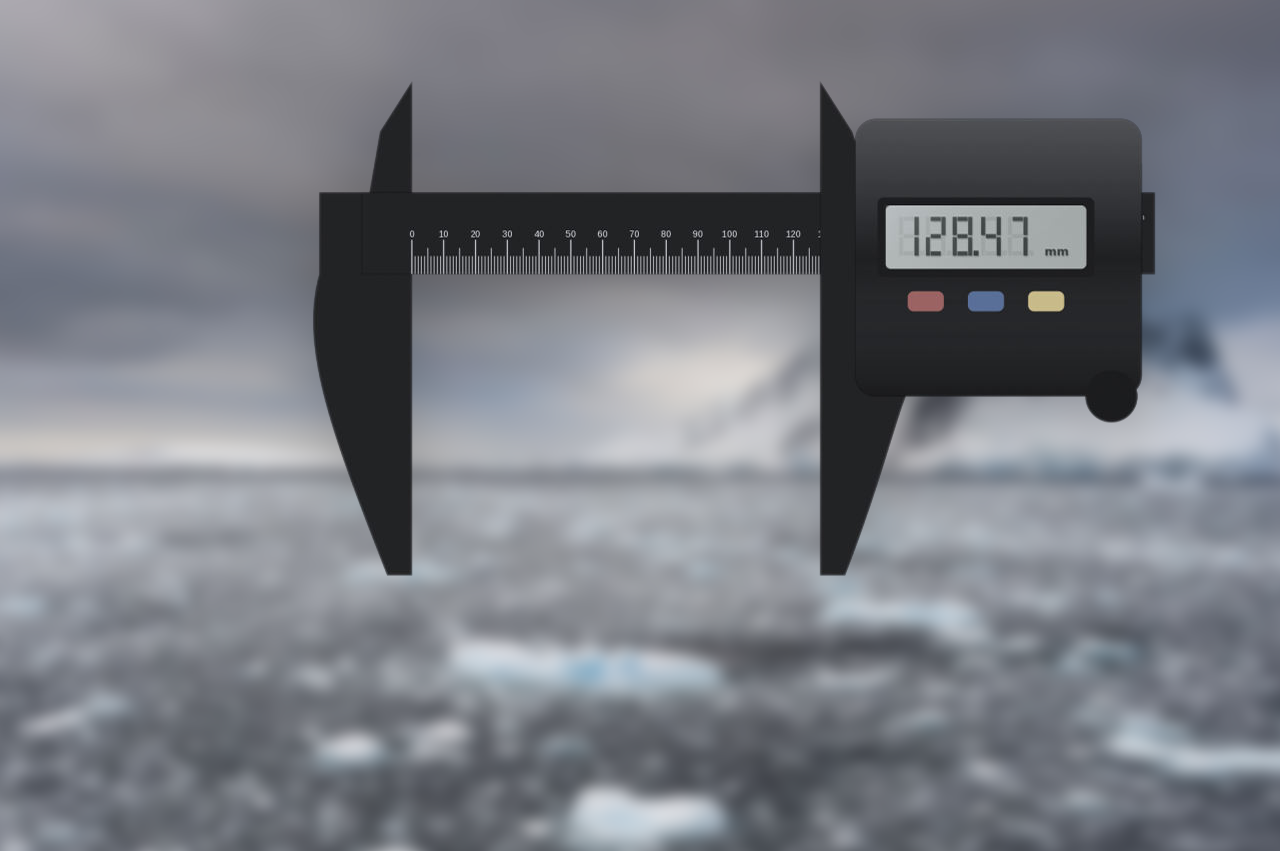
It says 128.47 mm
